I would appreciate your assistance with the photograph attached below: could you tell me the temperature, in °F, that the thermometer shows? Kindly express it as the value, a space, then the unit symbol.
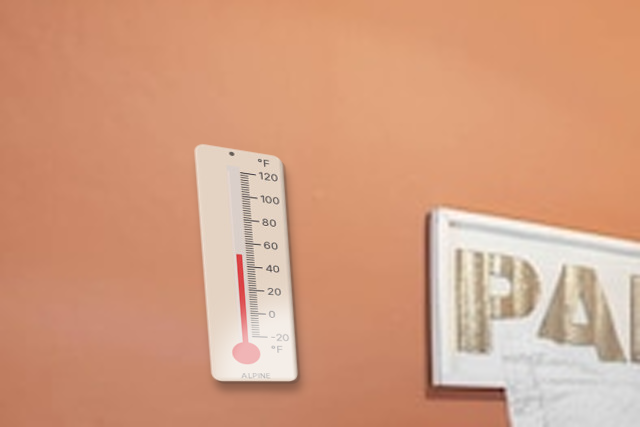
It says 50 °F
